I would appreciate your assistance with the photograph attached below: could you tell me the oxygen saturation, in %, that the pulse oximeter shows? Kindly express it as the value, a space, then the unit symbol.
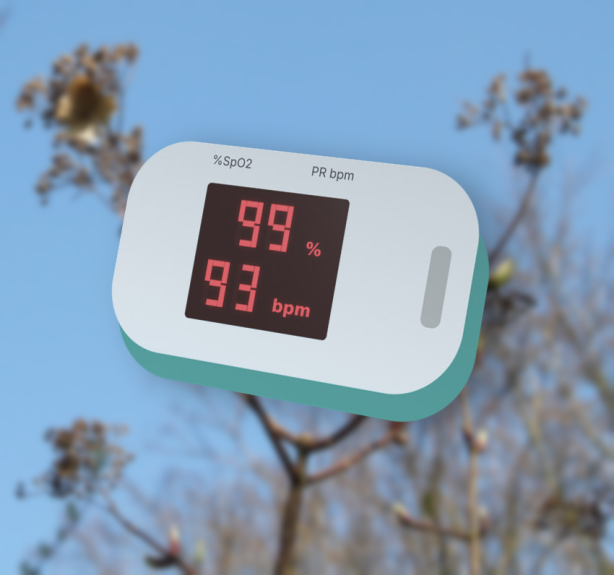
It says 99 %
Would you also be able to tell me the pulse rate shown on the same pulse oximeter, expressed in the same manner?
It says 93 bpm
